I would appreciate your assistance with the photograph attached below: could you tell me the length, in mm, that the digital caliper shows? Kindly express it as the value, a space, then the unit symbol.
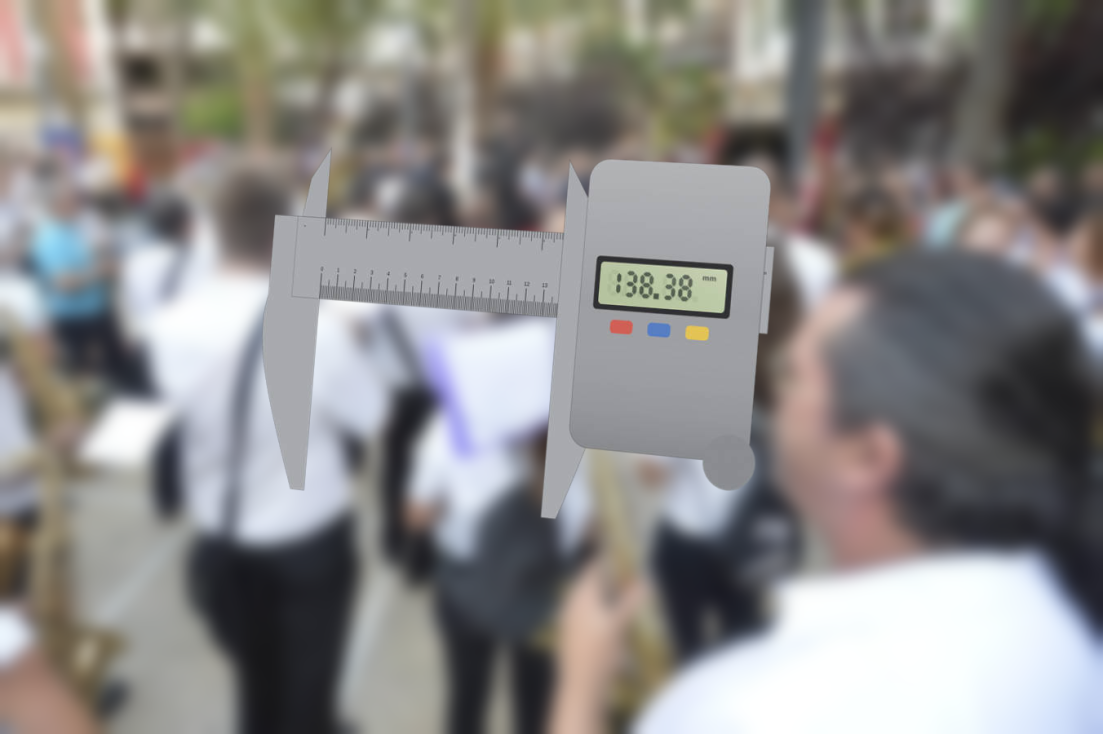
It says 138.38 mm
